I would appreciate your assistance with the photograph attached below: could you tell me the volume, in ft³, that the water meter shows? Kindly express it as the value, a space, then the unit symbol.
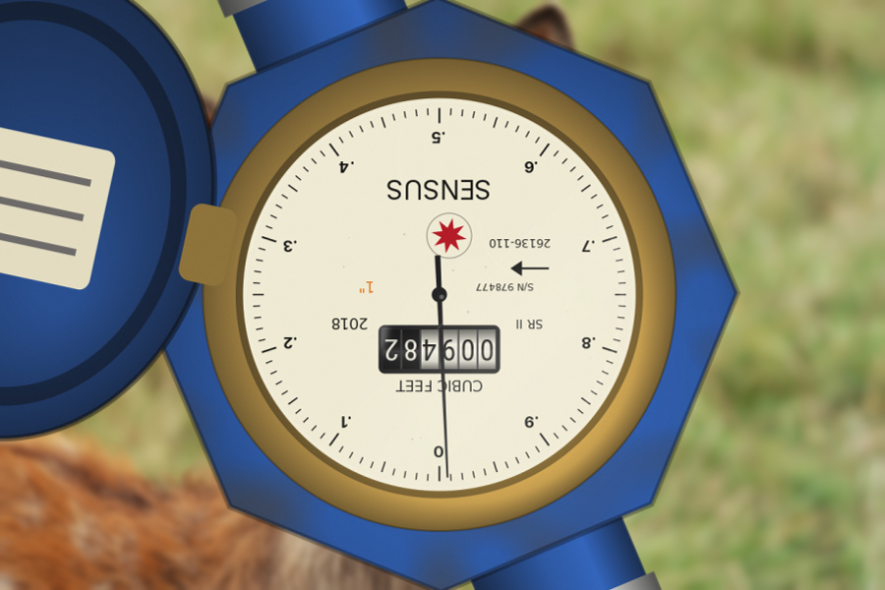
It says 9481.99 ft³
